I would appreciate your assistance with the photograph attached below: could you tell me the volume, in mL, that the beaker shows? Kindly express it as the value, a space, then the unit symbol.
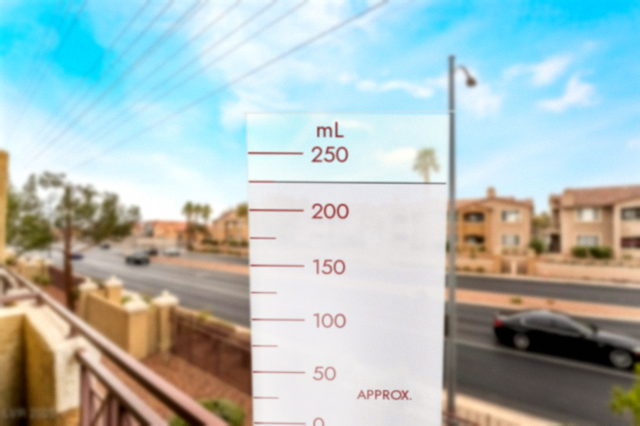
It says 225 mL
